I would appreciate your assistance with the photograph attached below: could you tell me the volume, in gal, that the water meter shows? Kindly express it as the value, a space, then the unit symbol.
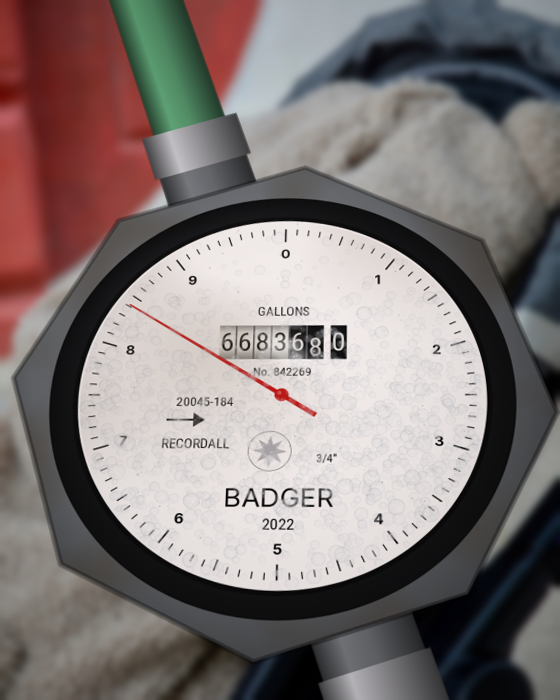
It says 6683678.4 gal
